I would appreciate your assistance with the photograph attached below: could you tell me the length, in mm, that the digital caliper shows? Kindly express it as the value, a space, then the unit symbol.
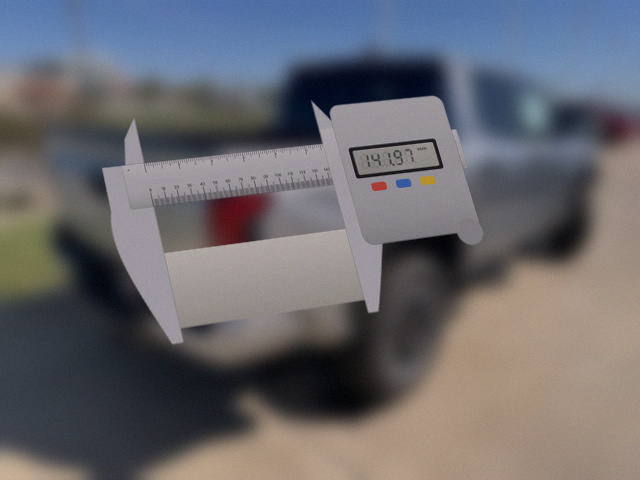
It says 141.97 mm
